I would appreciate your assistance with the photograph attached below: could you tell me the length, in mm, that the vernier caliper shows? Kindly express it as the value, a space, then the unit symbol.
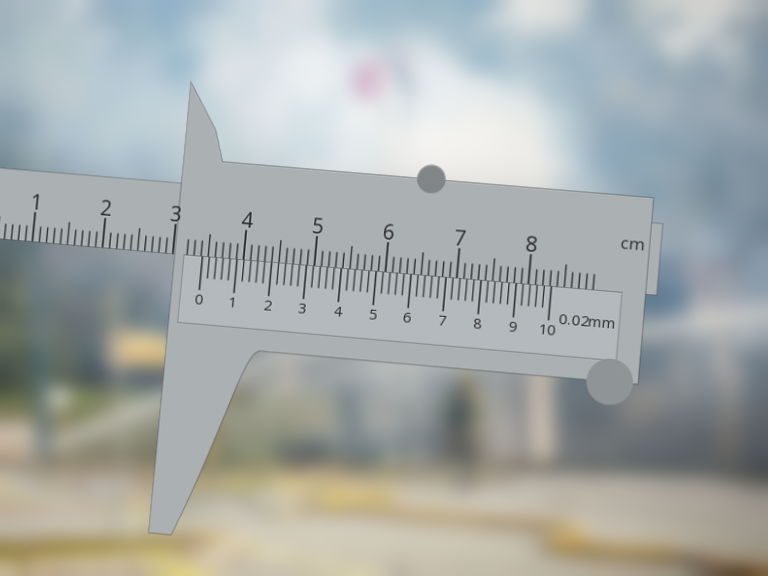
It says 34.2 mm
